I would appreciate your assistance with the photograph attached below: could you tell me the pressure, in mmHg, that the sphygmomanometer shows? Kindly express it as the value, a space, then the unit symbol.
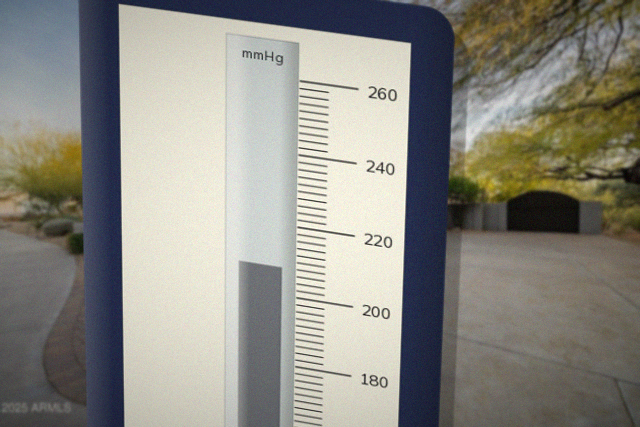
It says 208 mmHg
